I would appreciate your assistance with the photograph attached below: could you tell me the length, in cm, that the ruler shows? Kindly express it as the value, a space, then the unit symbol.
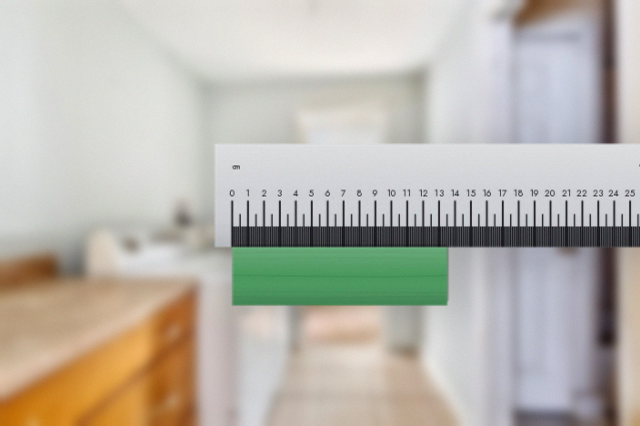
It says 13.5 cm
